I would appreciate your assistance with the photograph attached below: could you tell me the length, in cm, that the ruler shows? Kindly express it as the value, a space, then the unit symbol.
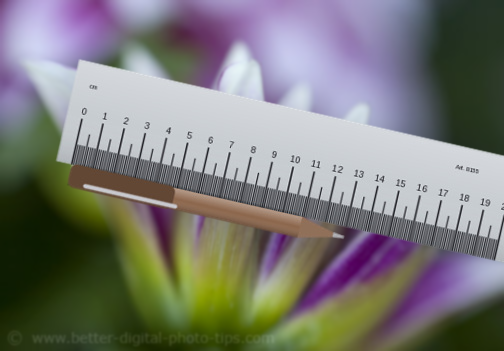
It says 13 cm
